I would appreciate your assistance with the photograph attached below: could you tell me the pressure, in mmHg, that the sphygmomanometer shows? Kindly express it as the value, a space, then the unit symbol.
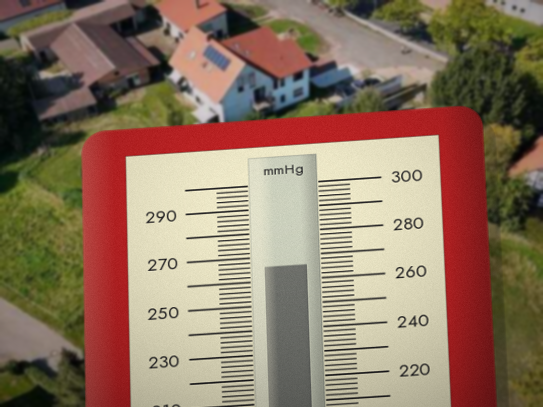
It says 266 mmHg
